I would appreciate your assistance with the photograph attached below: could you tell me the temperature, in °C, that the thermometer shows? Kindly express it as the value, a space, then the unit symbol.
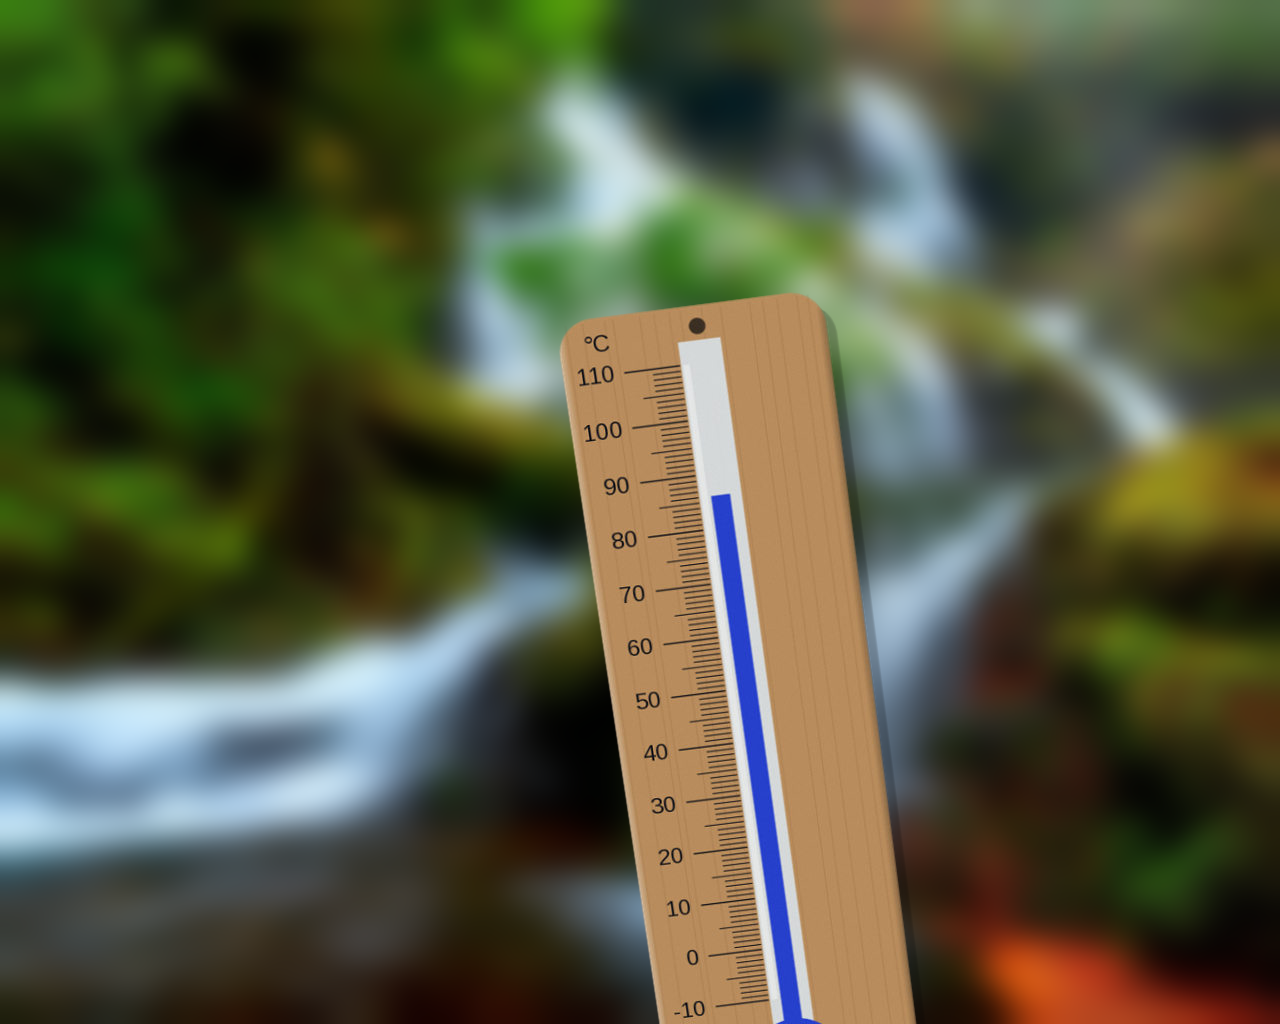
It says 86 °C
